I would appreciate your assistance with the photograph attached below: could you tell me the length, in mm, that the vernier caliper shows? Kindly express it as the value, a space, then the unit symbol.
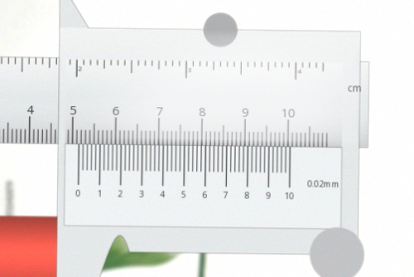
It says 51.5 mm
